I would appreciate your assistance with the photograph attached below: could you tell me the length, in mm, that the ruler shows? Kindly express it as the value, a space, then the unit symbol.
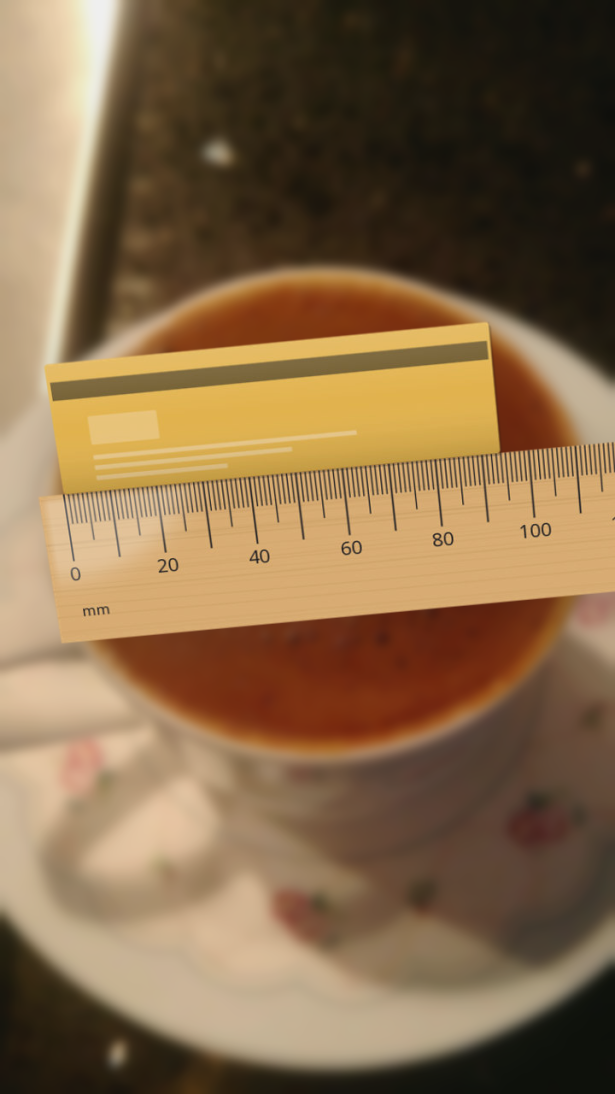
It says 94 mm
